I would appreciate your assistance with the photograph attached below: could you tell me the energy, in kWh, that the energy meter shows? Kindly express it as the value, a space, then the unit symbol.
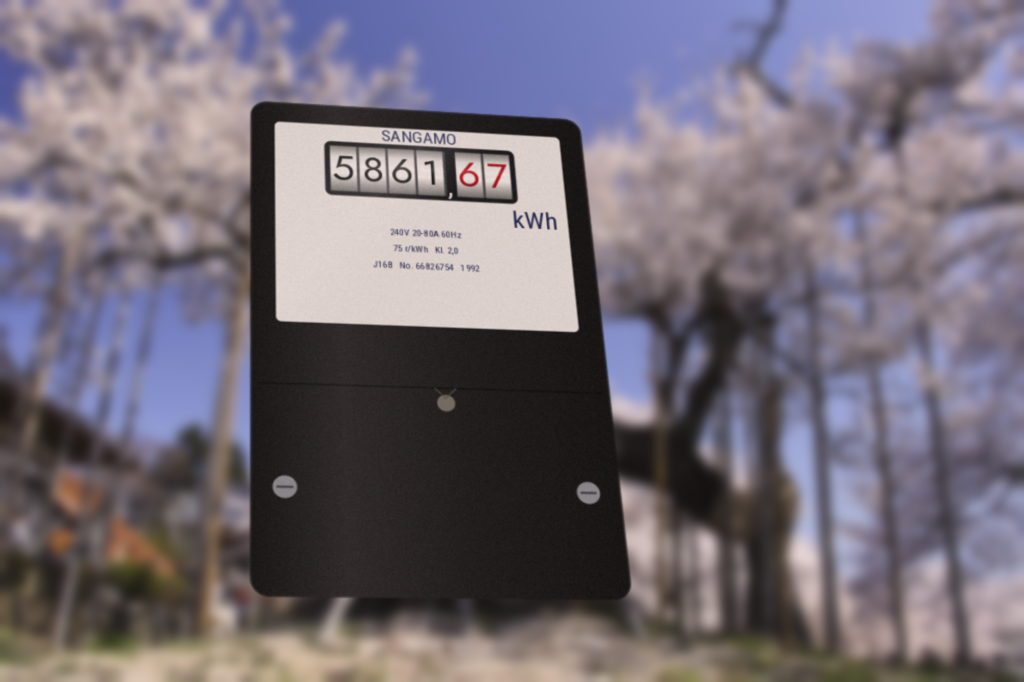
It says 5861.67 kWh
